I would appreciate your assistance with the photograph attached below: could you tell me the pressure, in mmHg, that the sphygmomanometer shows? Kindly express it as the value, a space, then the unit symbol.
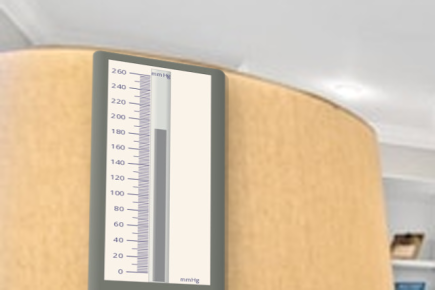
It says 190 mmHg
